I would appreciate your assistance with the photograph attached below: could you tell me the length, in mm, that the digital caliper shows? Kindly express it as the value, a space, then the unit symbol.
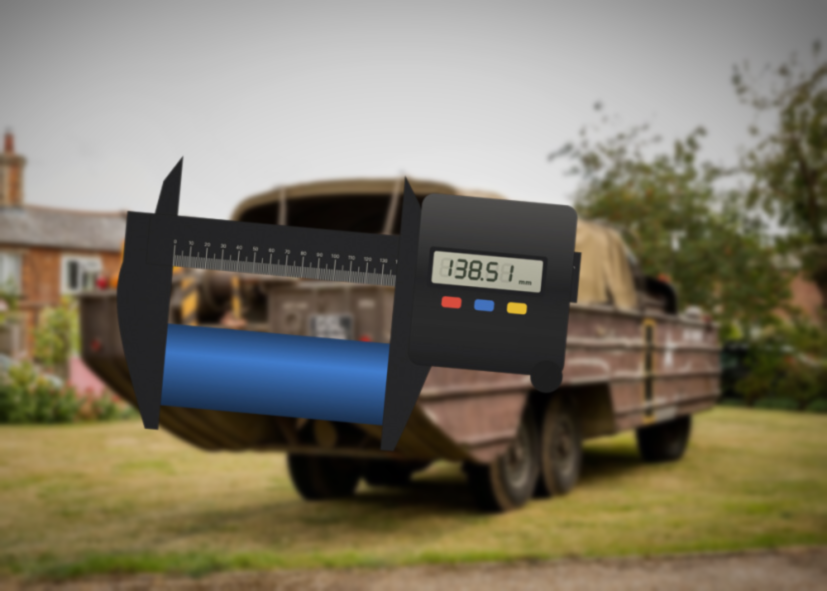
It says 138.51 mm
